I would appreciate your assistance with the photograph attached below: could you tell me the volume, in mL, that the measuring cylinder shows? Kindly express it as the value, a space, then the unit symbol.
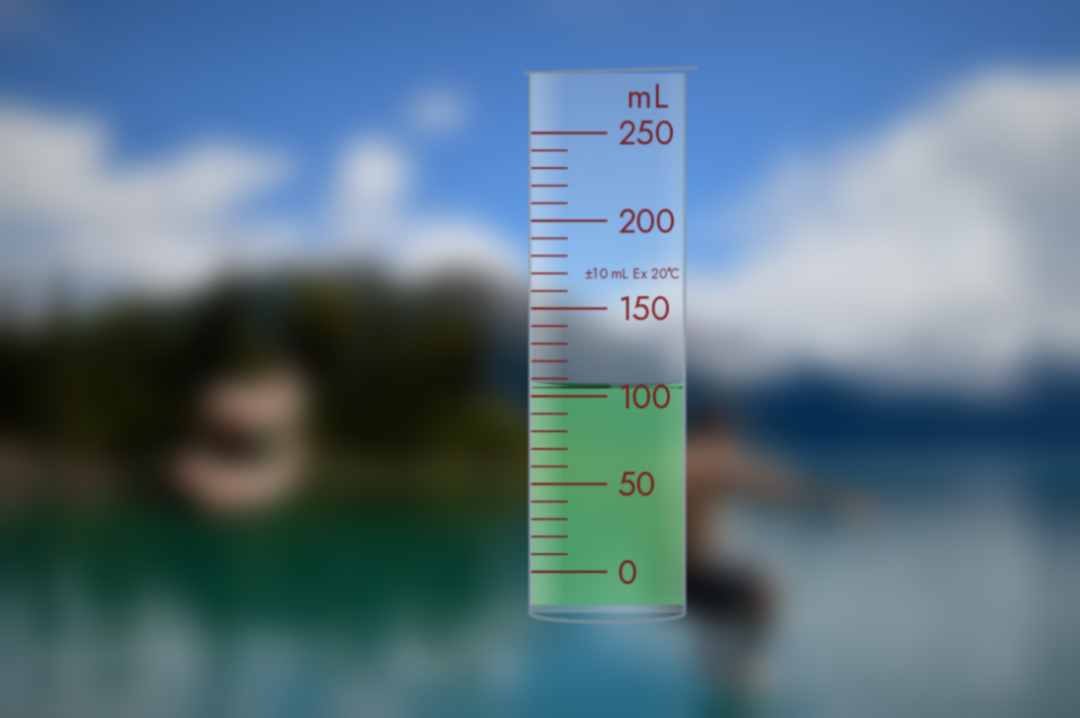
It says 105 mL
